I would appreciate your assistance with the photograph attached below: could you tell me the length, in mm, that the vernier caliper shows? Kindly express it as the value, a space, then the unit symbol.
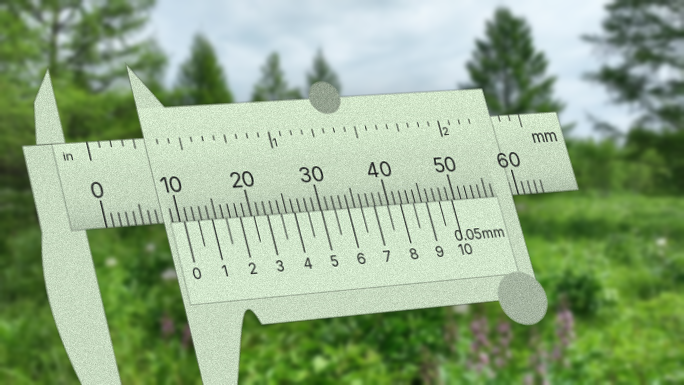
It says 10.6 mm
